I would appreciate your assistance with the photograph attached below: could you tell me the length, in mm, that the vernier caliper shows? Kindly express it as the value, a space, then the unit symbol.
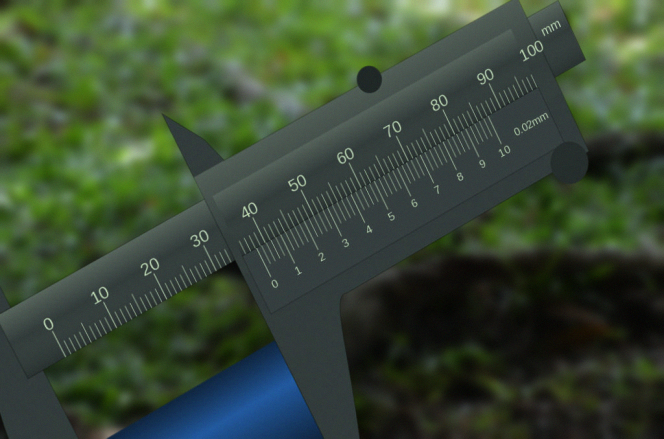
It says 38.2 mm
